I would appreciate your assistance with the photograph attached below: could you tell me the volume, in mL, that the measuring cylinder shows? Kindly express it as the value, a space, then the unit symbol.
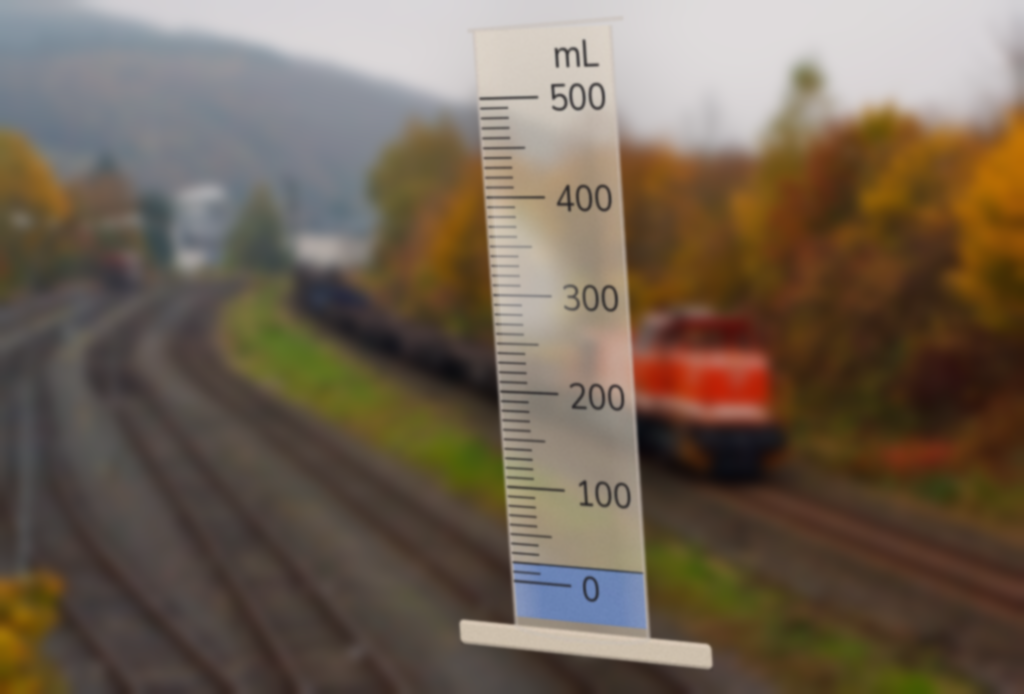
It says 20 mL
